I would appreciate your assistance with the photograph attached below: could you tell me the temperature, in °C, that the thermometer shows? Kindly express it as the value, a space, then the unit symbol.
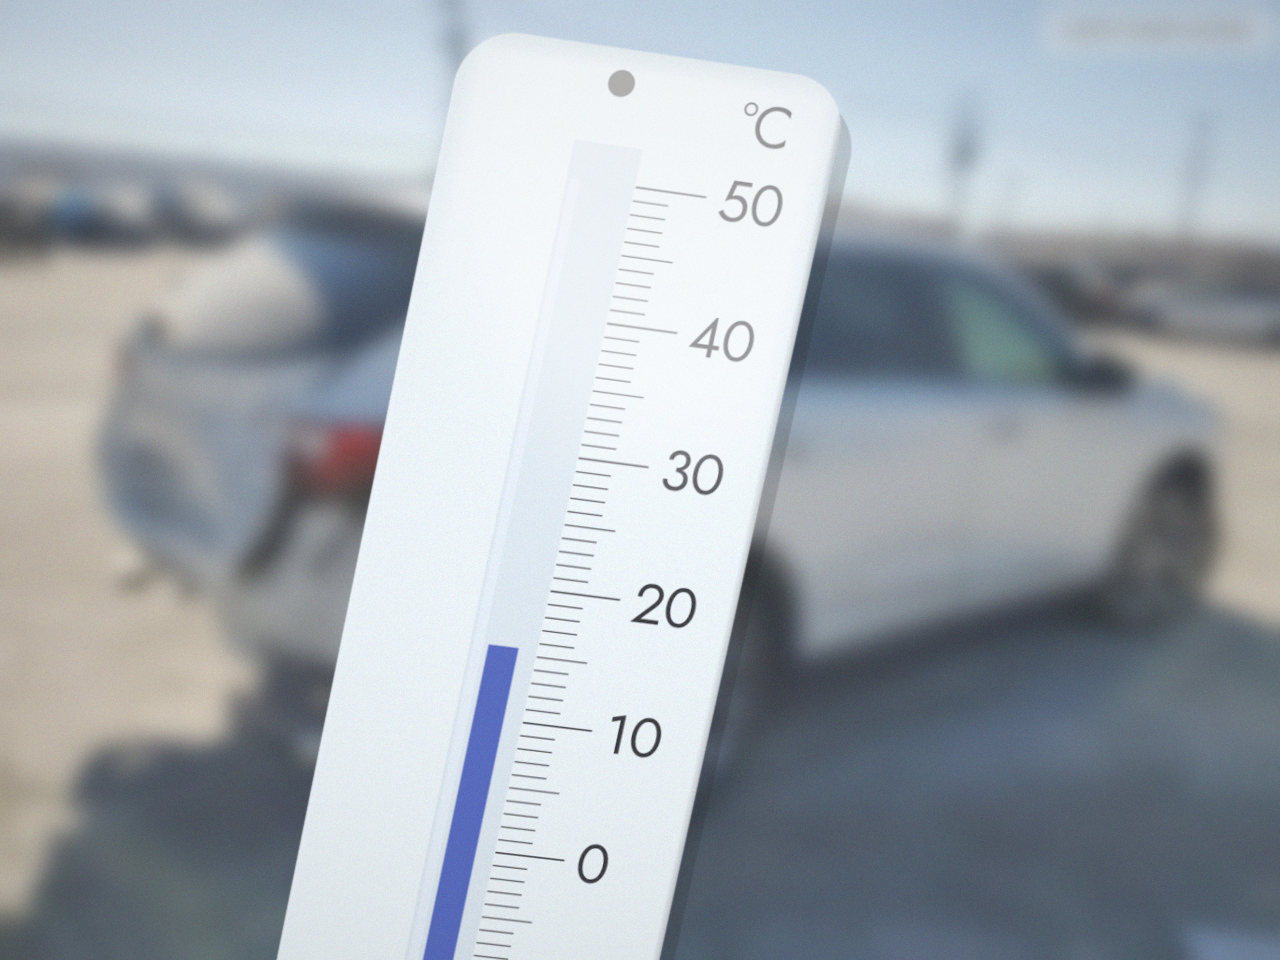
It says 15.5 °C
